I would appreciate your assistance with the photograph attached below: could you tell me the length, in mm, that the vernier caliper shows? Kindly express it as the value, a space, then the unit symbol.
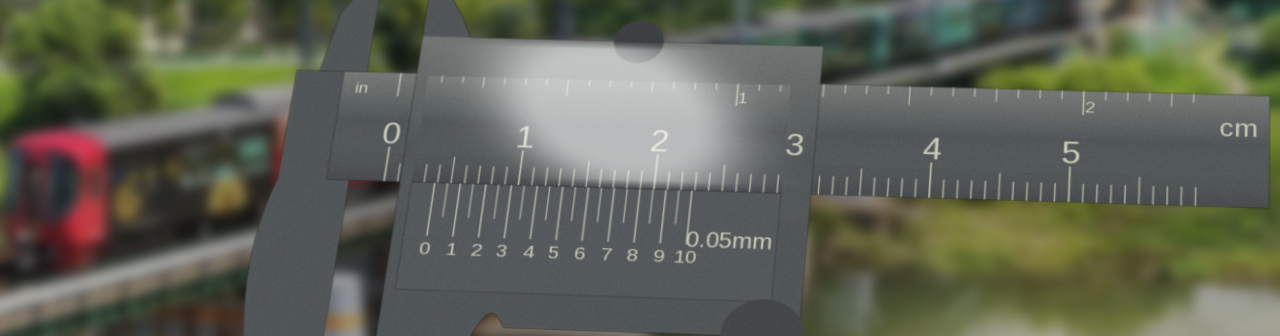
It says 3.8 mm
